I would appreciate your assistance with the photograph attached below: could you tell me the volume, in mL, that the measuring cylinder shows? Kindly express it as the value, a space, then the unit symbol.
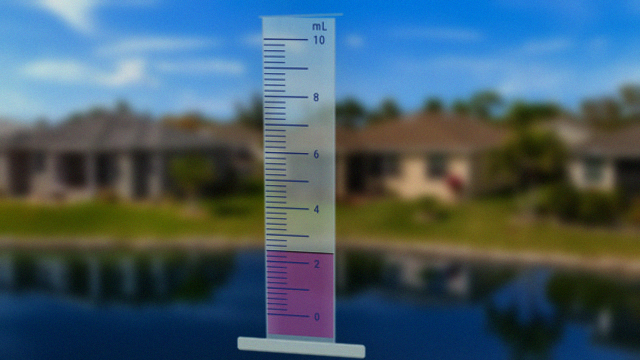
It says 2.4 mL
